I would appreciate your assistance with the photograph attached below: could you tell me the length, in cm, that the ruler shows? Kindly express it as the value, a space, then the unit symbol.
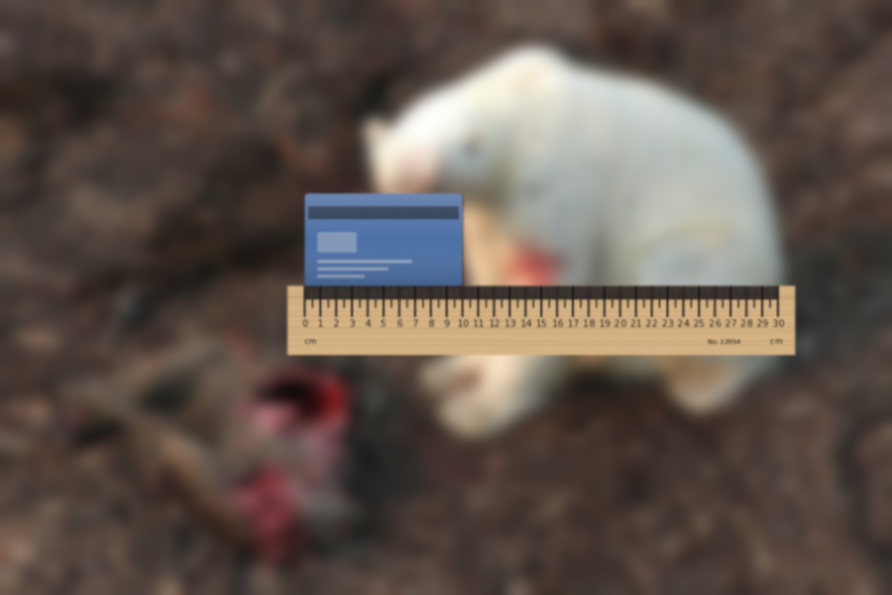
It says 10 cm
